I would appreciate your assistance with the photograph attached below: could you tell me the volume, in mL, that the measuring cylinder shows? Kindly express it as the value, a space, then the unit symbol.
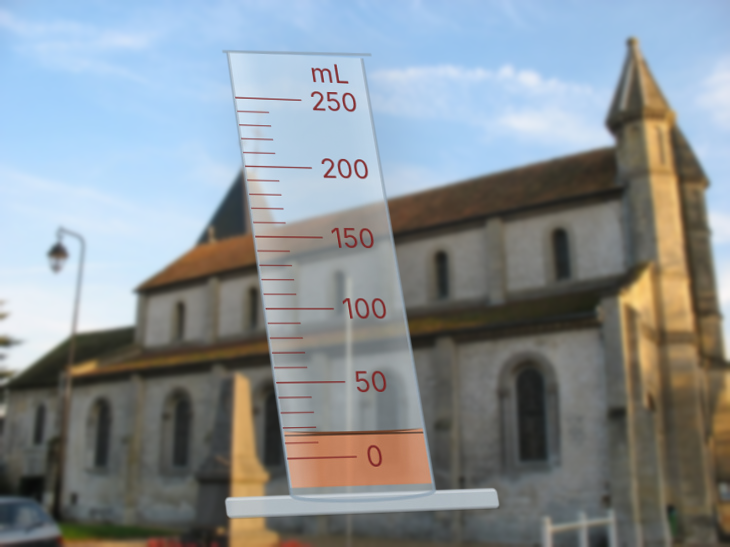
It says 15 mL
